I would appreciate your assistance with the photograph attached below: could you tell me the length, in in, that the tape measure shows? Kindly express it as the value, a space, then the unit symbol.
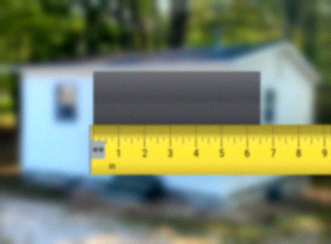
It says 6.5 in
